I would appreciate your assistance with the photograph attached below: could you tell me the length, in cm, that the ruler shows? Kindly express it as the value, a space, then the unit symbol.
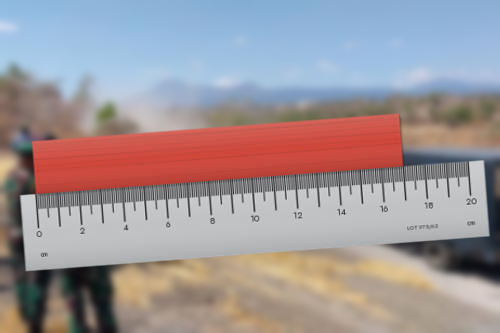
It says 17 cm
